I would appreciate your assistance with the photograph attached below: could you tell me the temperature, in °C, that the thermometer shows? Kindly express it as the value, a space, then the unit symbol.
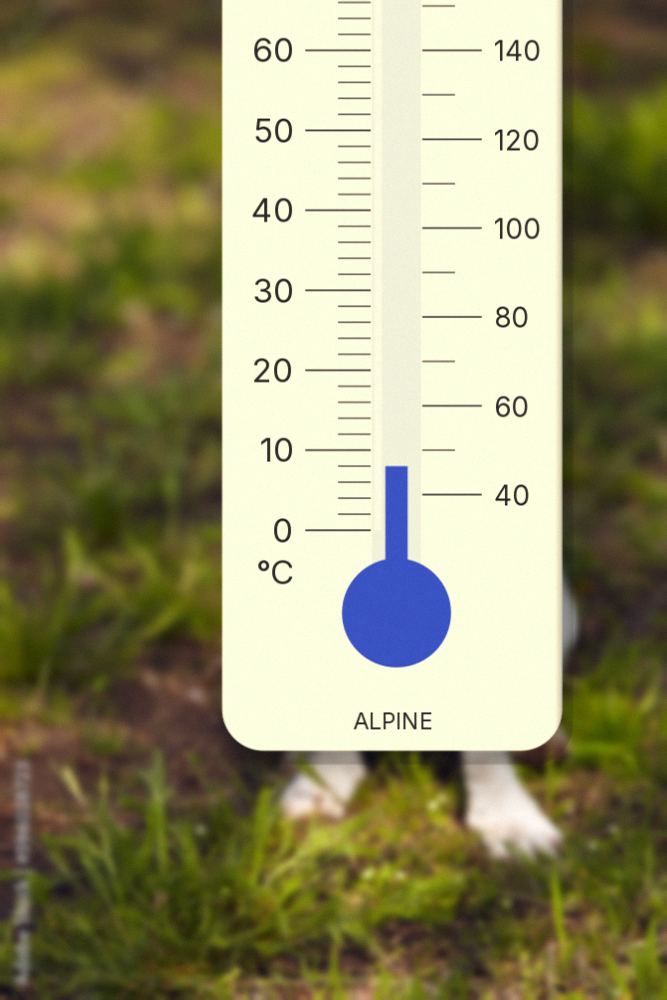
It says 8 °C
